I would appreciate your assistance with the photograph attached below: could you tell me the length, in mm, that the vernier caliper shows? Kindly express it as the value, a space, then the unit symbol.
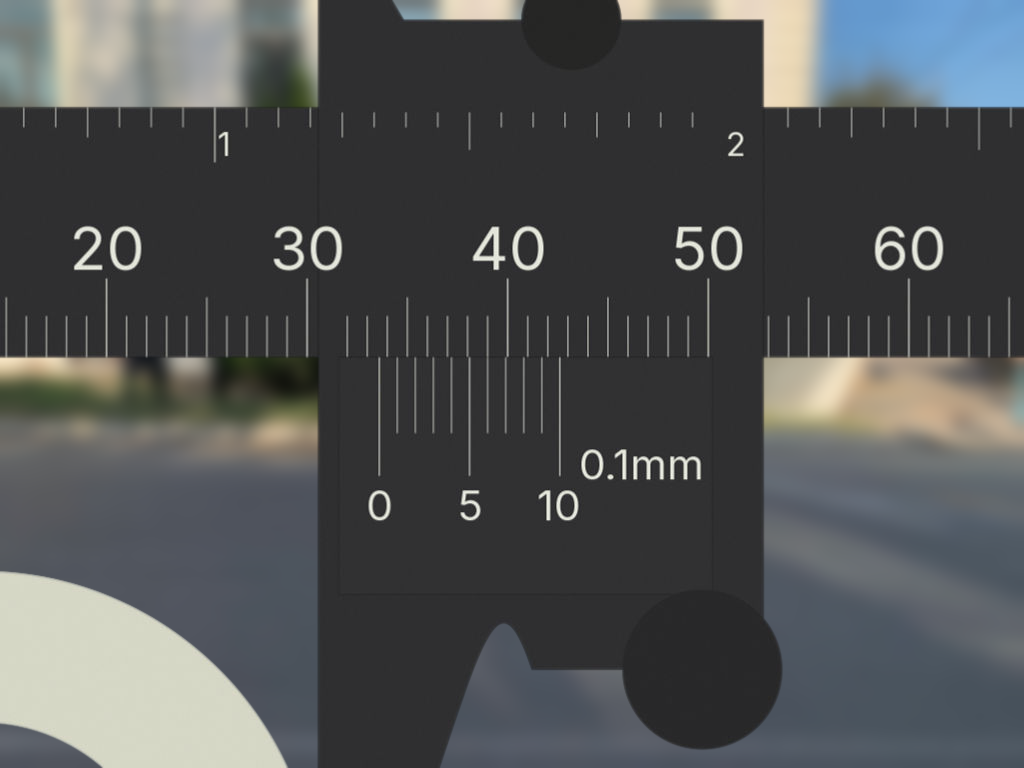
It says 33.6 mm
